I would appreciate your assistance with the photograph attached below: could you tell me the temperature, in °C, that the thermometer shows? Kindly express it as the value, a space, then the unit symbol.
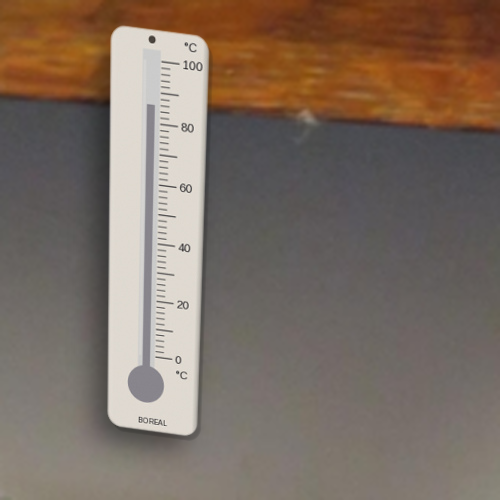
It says 86 °C
